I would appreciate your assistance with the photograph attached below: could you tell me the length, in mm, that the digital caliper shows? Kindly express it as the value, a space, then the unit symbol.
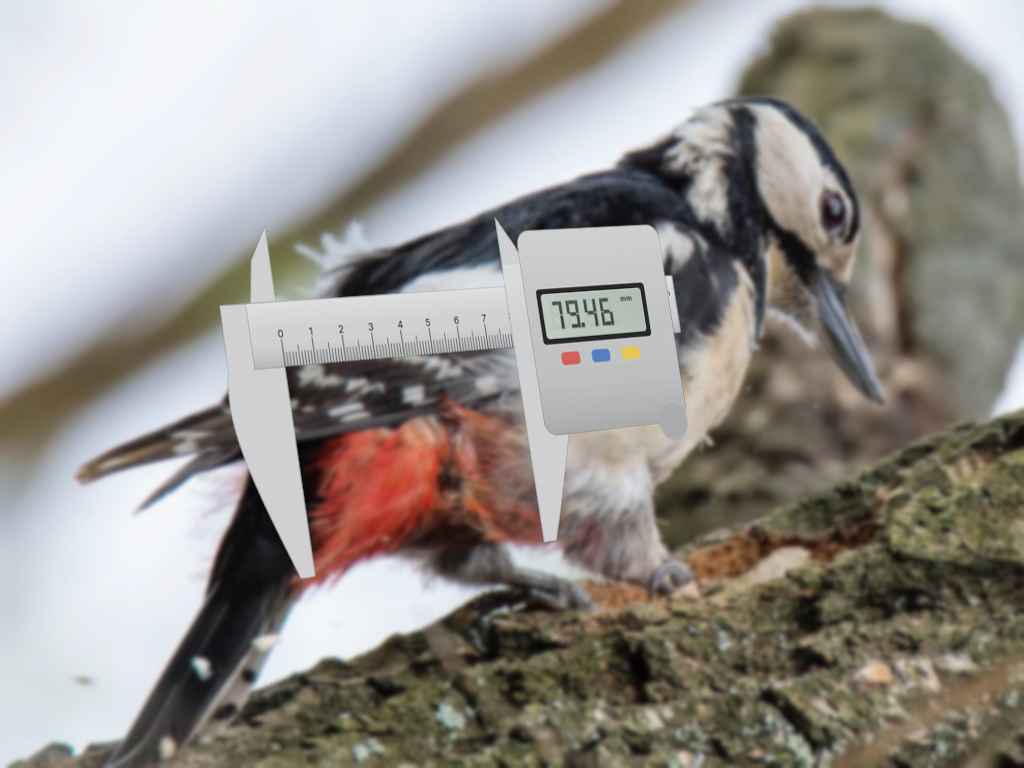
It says 79.46 mm
